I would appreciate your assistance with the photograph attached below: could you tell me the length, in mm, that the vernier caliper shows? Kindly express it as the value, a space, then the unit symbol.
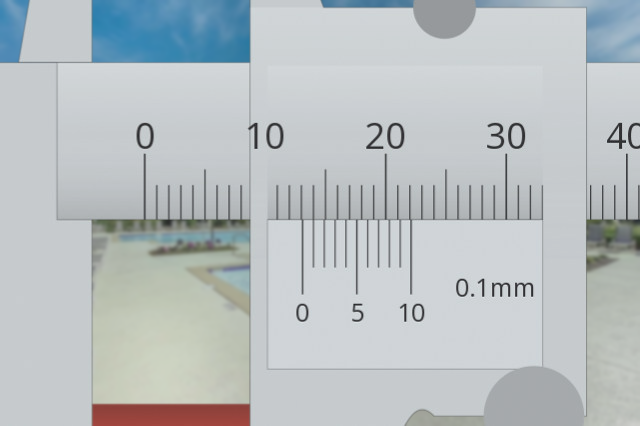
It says 13.1 mm
